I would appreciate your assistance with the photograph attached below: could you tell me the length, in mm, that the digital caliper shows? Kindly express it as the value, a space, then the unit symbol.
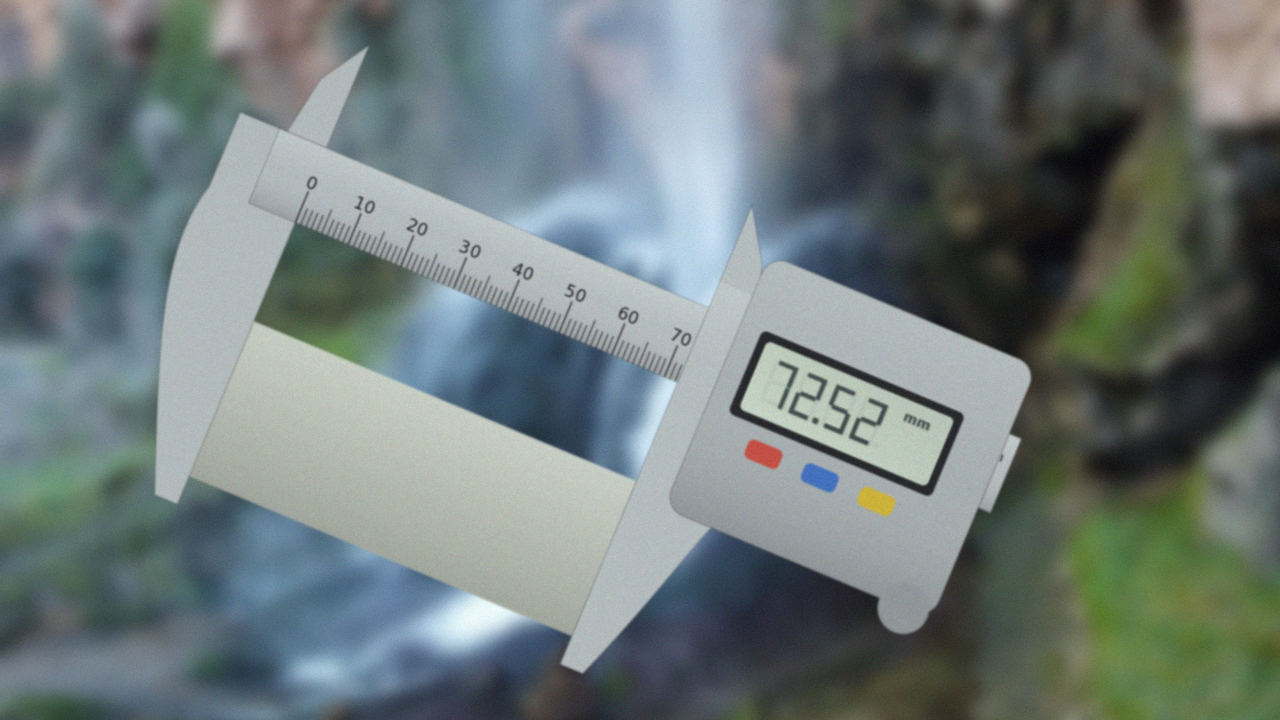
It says 72.52 mm
